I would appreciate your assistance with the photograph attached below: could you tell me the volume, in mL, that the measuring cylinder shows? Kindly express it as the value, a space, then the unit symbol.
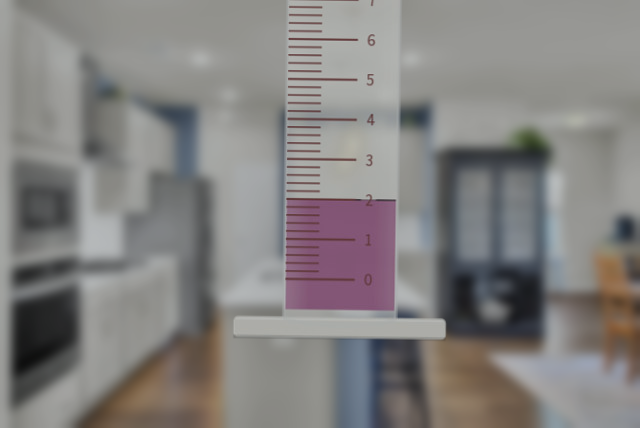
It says 2 mL
